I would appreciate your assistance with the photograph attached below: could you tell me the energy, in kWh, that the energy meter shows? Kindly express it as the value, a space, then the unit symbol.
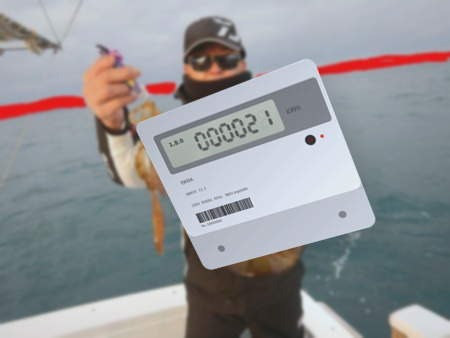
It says 21 kWh
